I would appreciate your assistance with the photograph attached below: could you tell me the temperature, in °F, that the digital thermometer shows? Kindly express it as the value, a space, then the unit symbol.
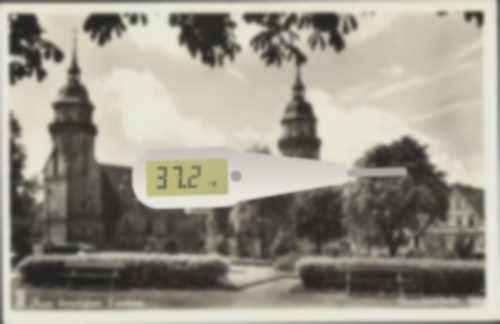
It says 37.2 °F
